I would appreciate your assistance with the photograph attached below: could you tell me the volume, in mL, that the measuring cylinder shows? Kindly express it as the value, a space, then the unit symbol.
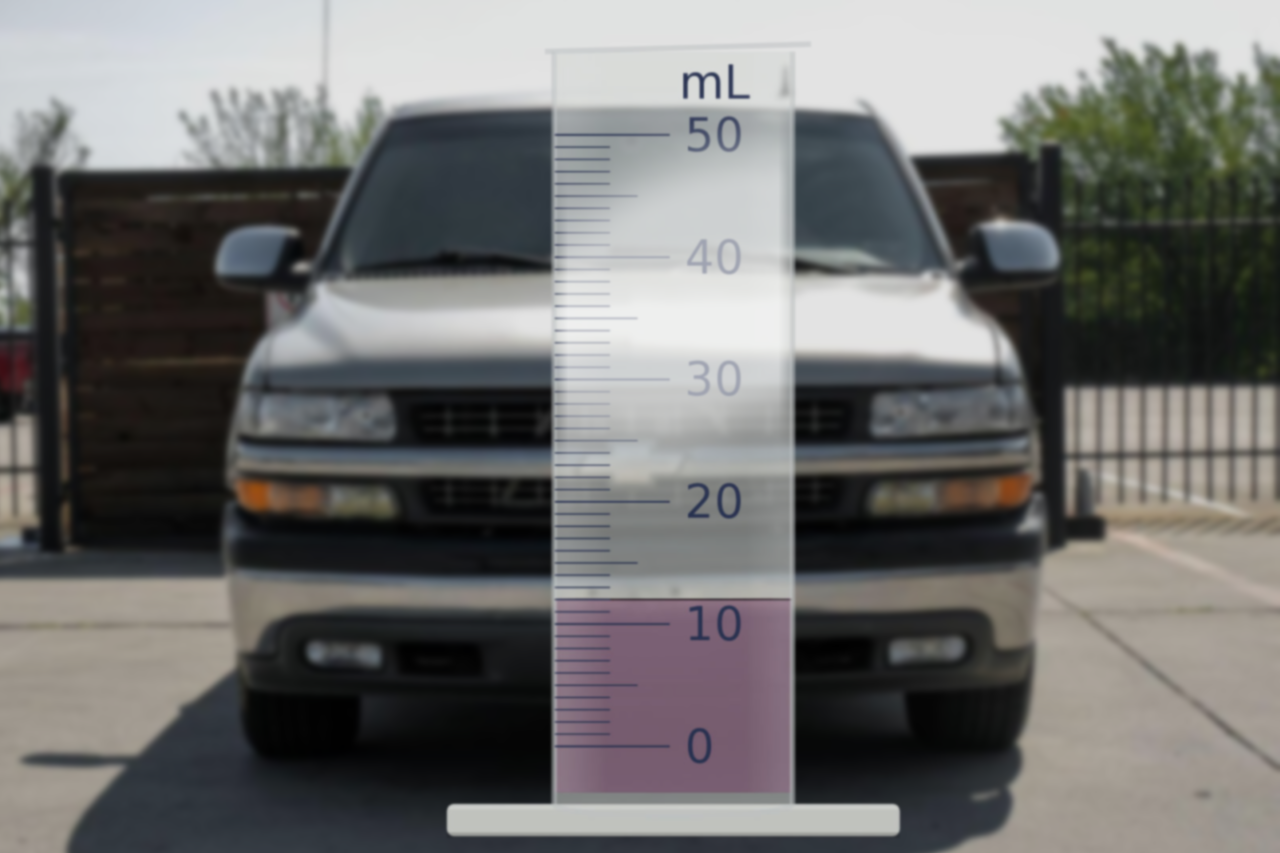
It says 12 mL
